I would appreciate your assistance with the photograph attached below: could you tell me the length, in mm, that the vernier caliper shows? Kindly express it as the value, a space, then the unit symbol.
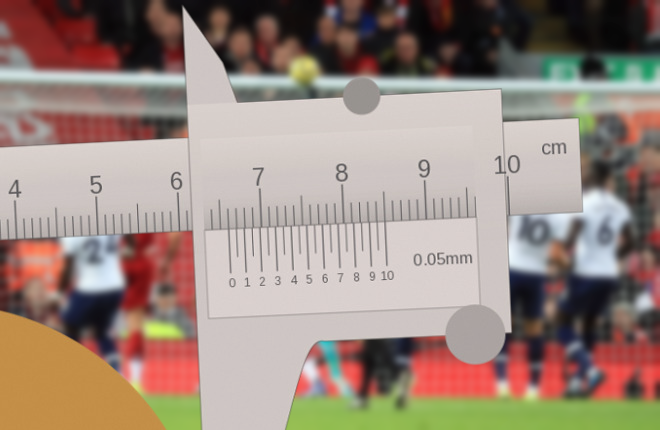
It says 66.0 mm
